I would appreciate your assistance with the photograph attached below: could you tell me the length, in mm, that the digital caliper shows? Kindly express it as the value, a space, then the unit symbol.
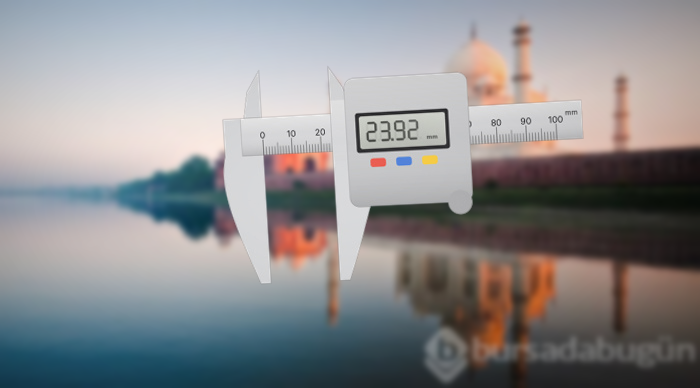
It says 23.92 mm
